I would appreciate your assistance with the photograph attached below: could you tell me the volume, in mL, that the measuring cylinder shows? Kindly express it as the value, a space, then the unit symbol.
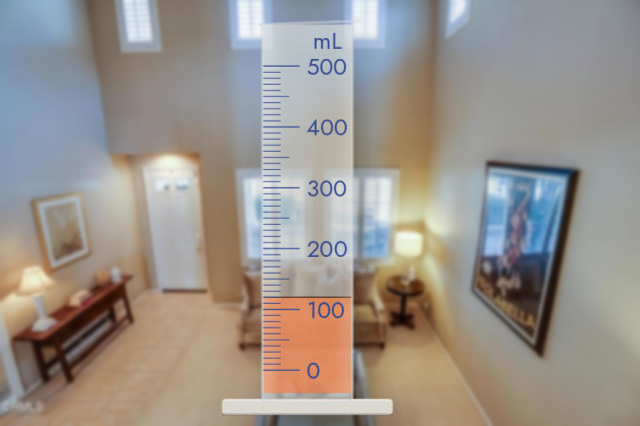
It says 120 mL
